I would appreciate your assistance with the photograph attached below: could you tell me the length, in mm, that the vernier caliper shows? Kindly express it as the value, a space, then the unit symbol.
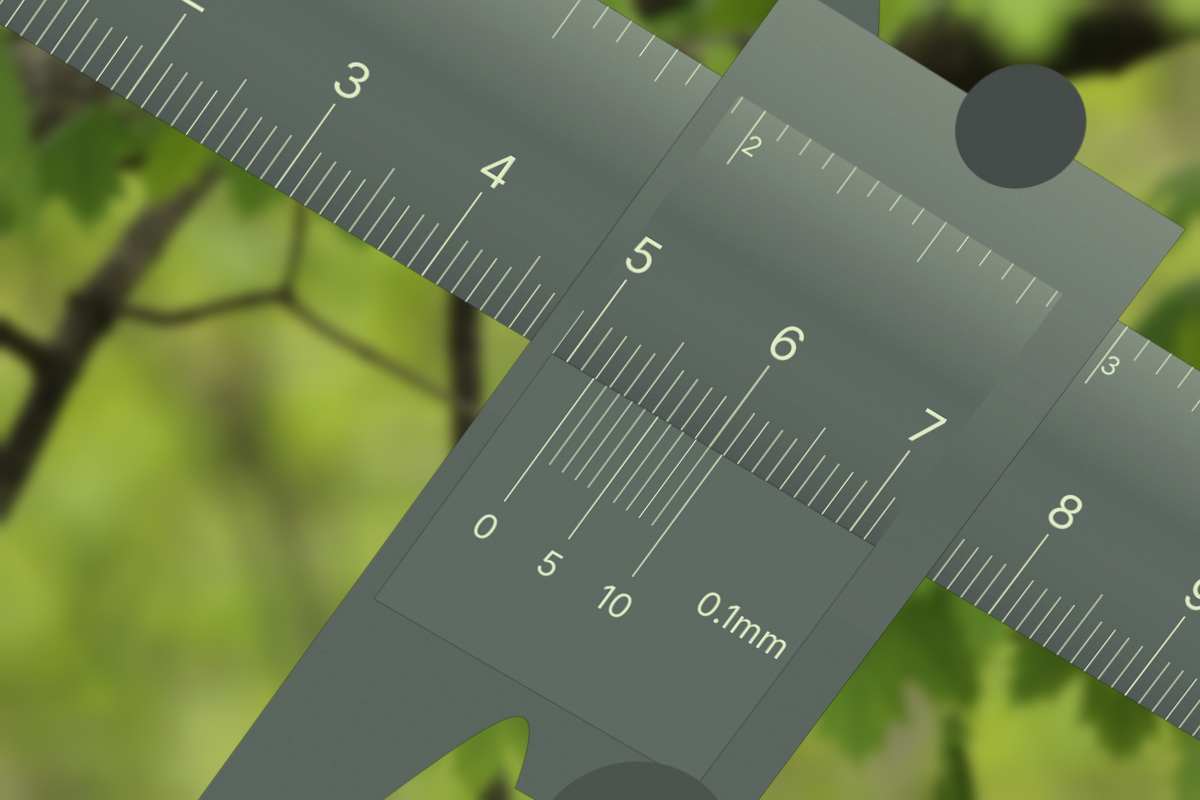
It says 51.9 mm
